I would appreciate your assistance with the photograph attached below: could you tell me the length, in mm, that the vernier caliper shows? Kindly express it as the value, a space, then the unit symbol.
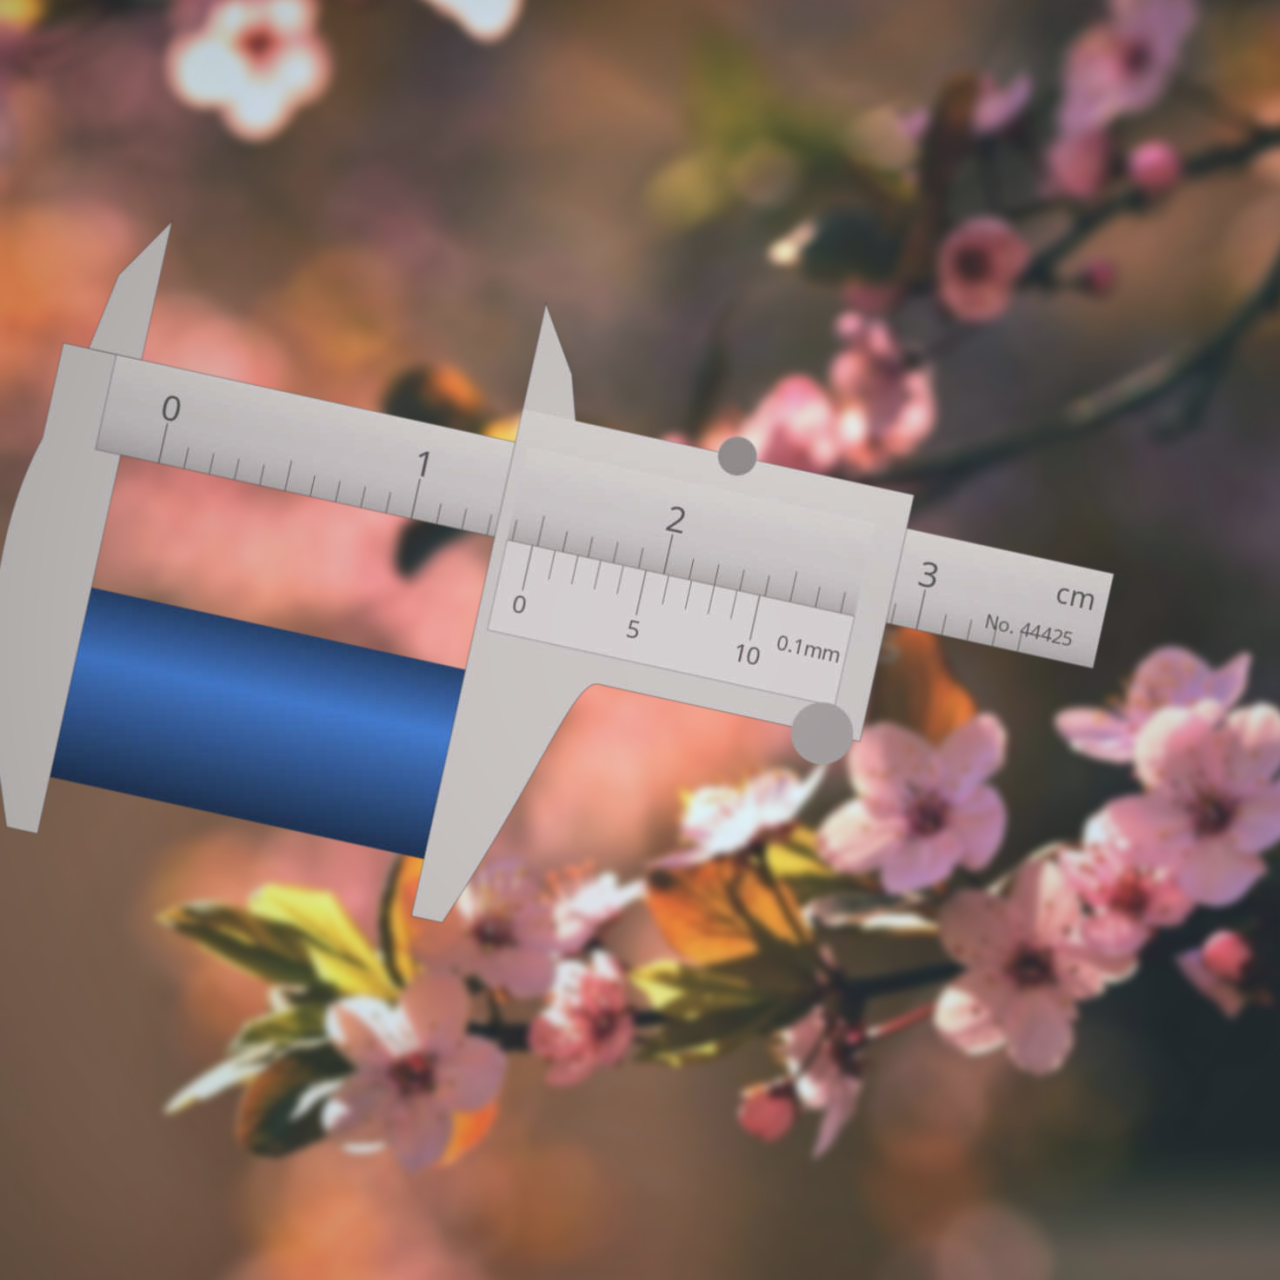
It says 14.8 mm
